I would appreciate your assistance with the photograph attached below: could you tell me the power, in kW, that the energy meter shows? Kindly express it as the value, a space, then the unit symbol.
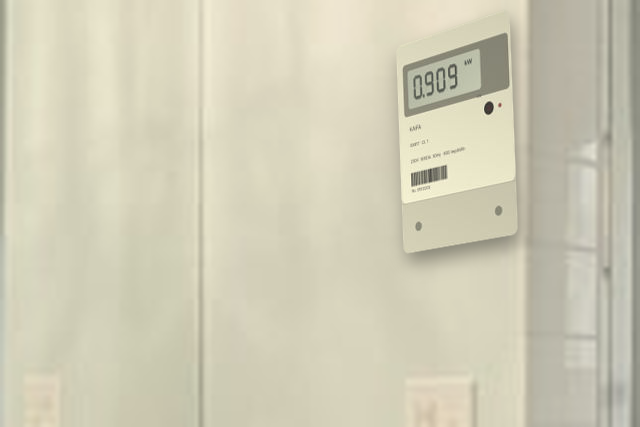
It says 0.909 kW
